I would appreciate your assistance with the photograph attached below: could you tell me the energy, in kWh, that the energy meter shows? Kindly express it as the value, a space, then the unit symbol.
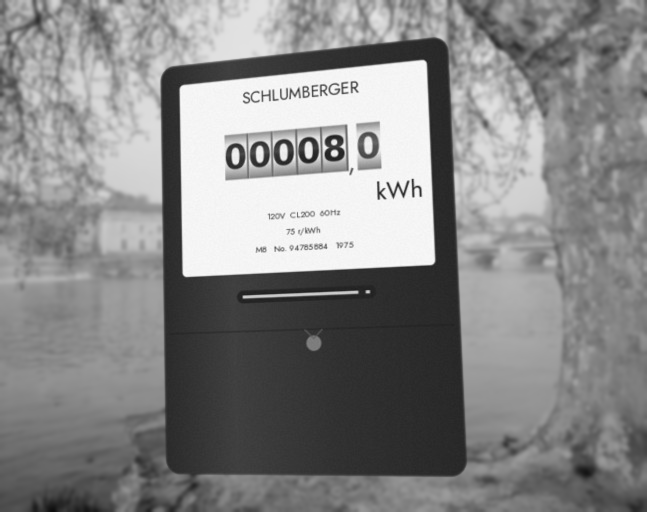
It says 8.0 kWh
